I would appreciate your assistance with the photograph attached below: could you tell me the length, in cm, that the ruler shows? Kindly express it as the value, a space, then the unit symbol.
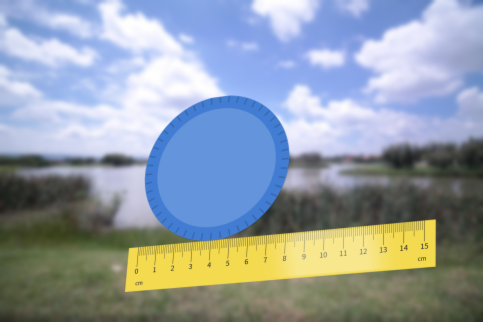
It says 8 cm
